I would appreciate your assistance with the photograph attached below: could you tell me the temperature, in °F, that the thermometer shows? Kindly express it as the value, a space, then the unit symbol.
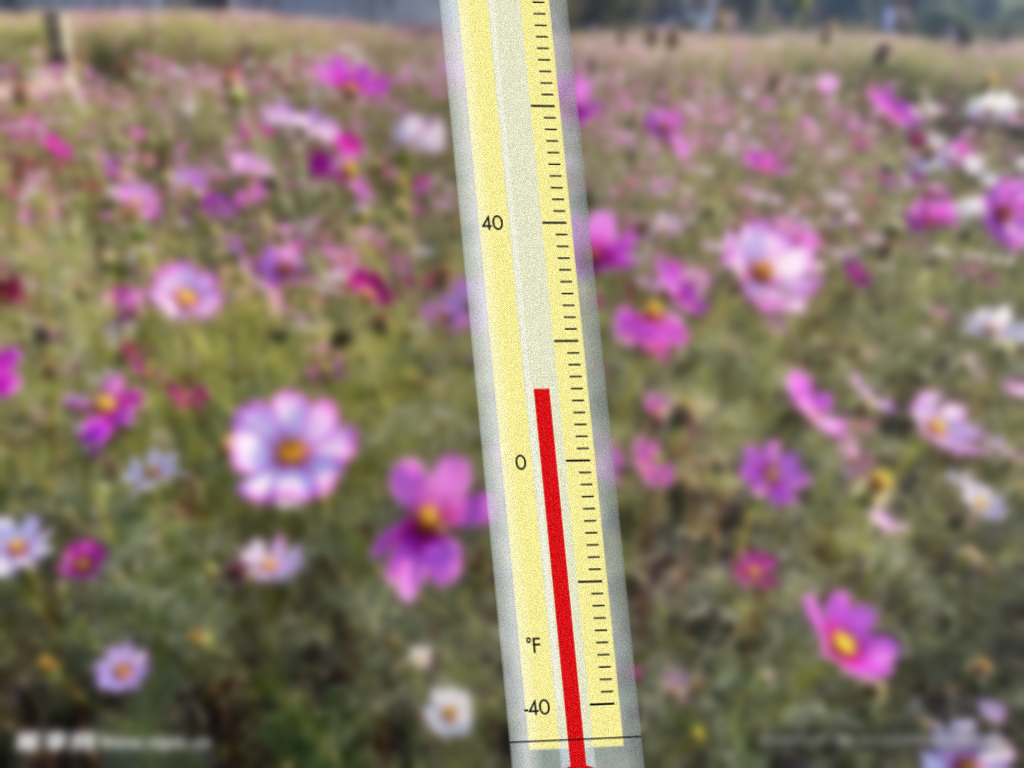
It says 12 °F
